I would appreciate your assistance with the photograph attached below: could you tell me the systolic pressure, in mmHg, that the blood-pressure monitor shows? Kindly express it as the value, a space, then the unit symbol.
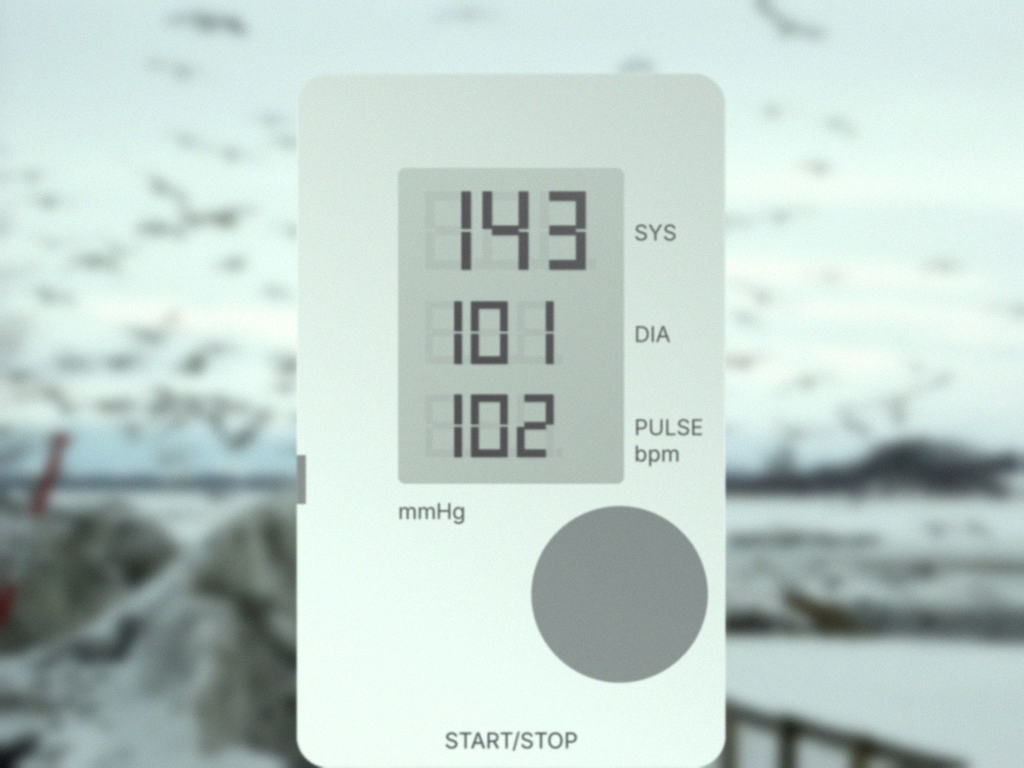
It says 143 mmHg
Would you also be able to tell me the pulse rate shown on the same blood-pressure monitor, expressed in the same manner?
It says 102 bpm
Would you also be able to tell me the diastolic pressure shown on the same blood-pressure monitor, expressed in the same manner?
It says 101 mmHg
